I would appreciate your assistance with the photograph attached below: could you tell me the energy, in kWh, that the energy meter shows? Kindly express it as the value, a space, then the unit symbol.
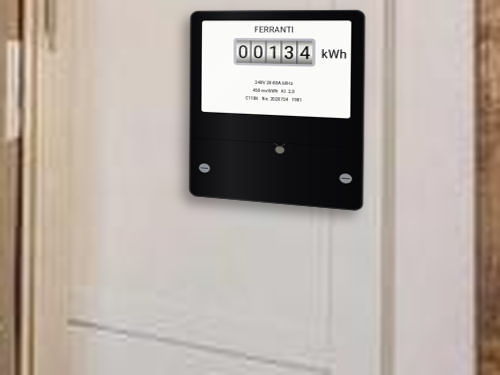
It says 134 kWh
